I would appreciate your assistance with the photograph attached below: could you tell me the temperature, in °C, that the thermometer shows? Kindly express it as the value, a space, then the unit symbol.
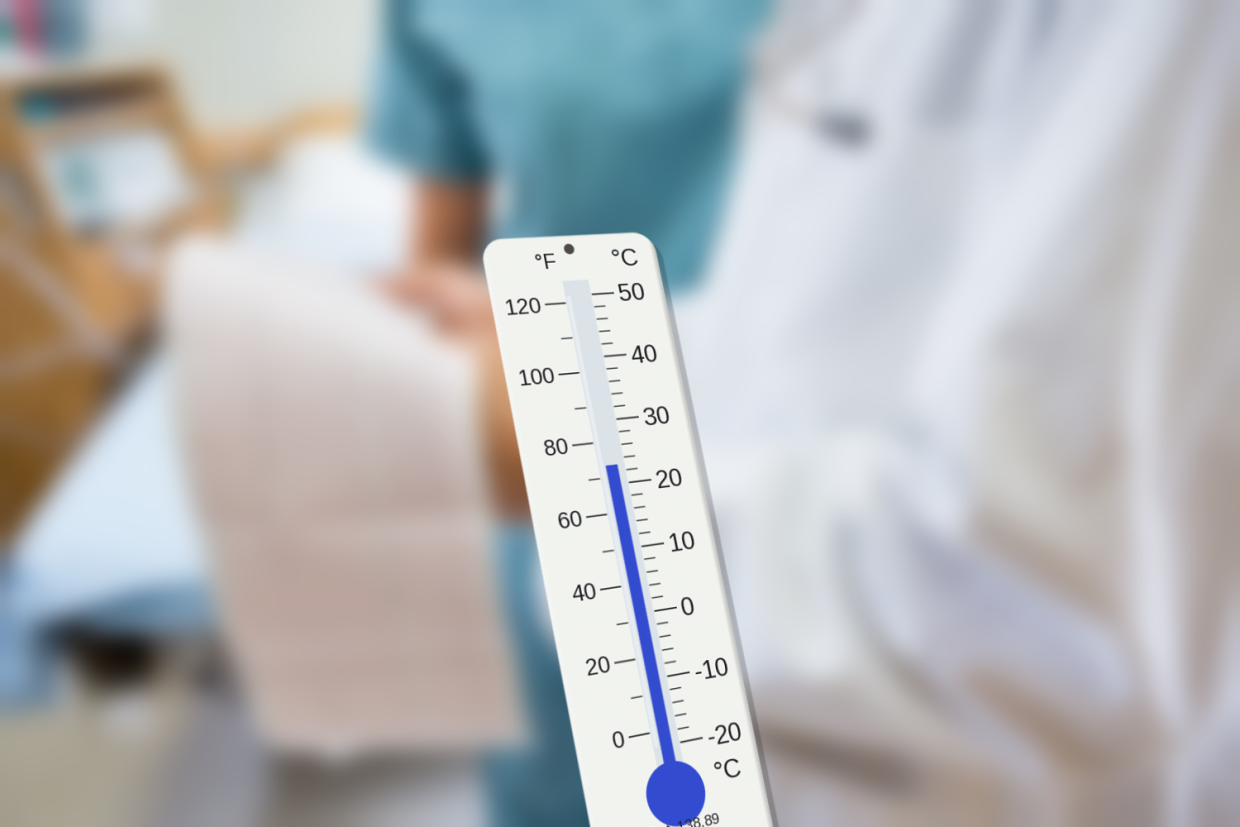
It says 23 °C
